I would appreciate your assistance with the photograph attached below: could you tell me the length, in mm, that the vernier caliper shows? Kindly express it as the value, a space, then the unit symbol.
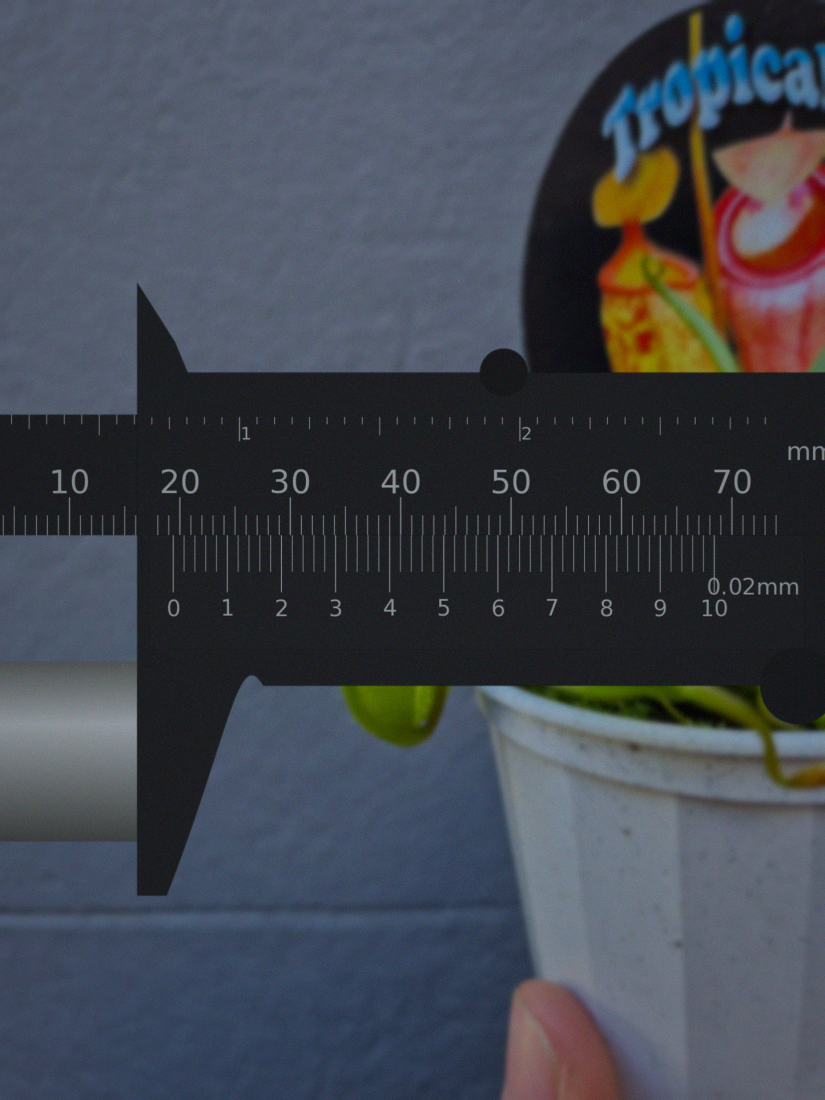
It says 19.4 mm
